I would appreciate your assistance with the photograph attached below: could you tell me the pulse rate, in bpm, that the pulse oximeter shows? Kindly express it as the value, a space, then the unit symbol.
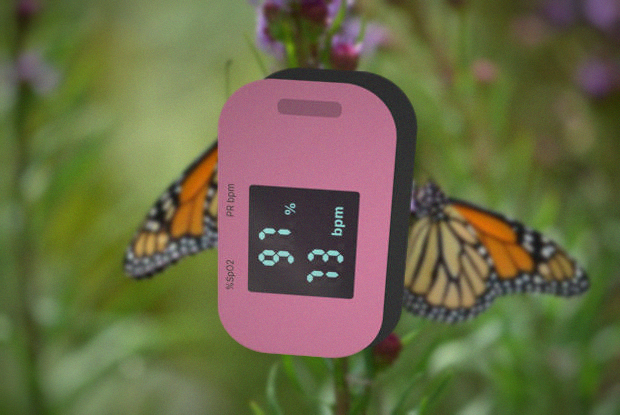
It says 73 bpm
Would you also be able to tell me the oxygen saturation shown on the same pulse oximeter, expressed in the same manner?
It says 97 %
